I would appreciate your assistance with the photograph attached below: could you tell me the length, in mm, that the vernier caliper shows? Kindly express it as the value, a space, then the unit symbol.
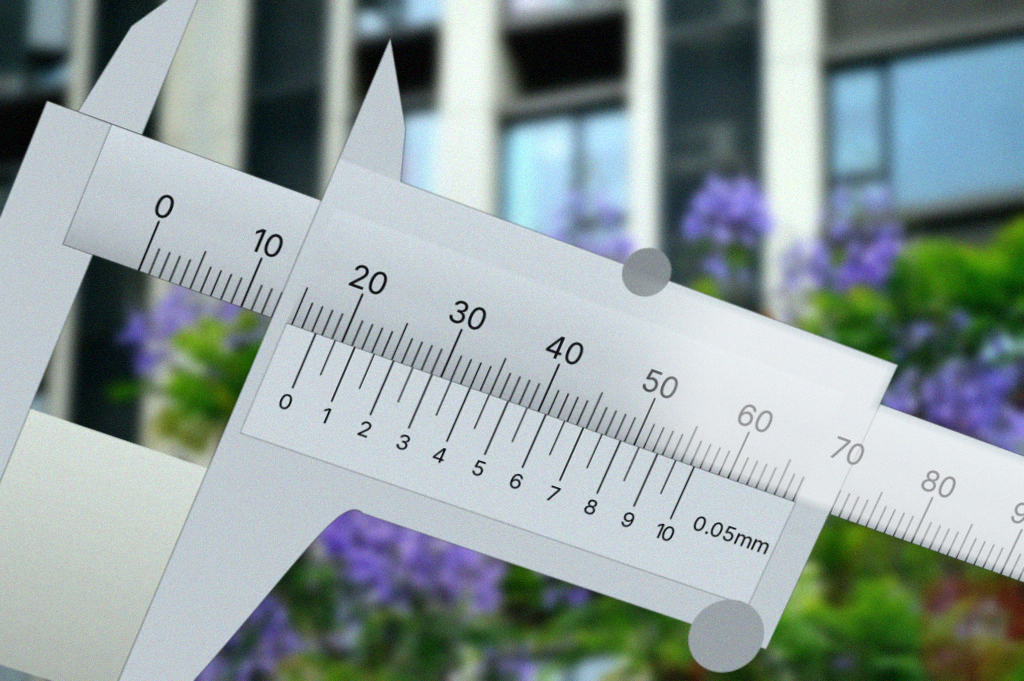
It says 17.4 mm
